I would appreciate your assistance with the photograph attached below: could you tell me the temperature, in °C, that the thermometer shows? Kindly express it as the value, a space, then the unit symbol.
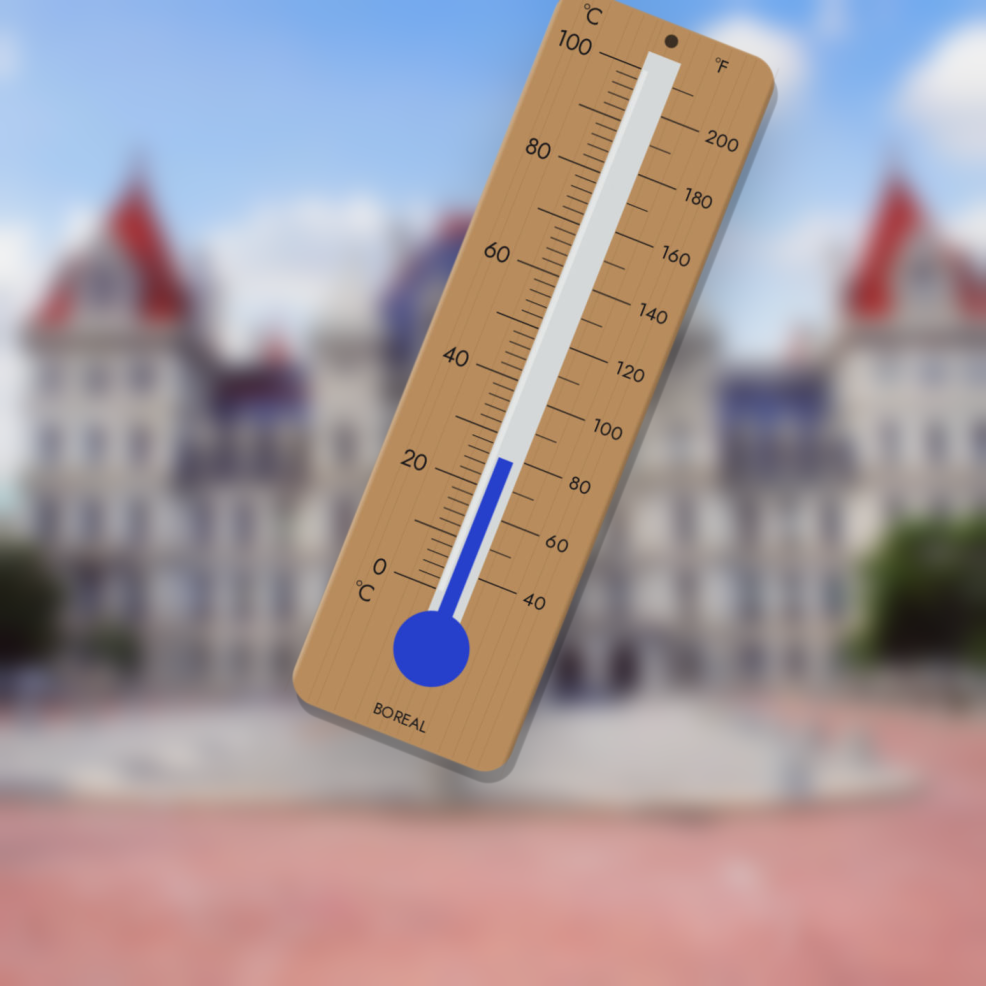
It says 26 °C
